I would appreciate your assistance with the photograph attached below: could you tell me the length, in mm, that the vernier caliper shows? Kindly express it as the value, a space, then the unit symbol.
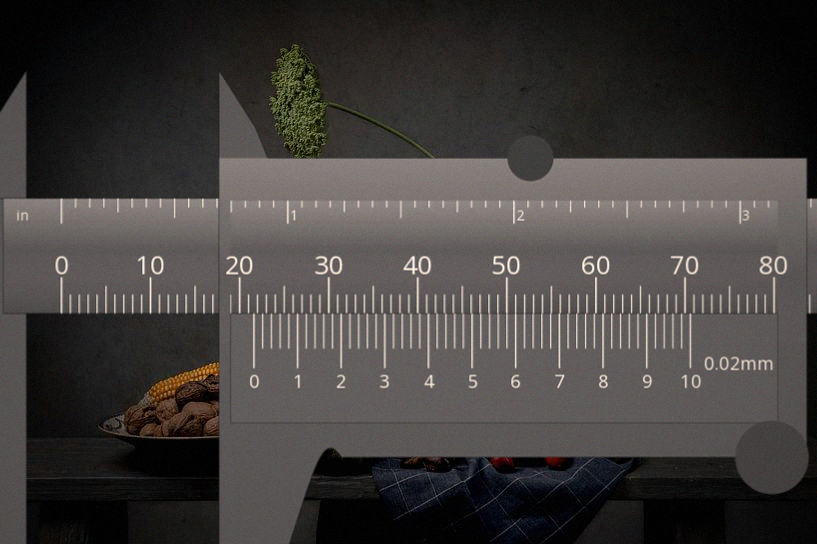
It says 21.6 mm
